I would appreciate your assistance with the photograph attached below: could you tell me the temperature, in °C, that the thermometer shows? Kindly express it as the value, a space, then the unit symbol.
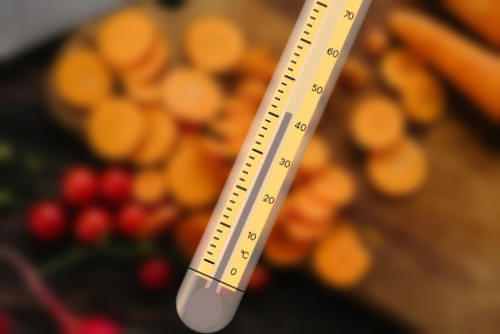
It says 42 °C
